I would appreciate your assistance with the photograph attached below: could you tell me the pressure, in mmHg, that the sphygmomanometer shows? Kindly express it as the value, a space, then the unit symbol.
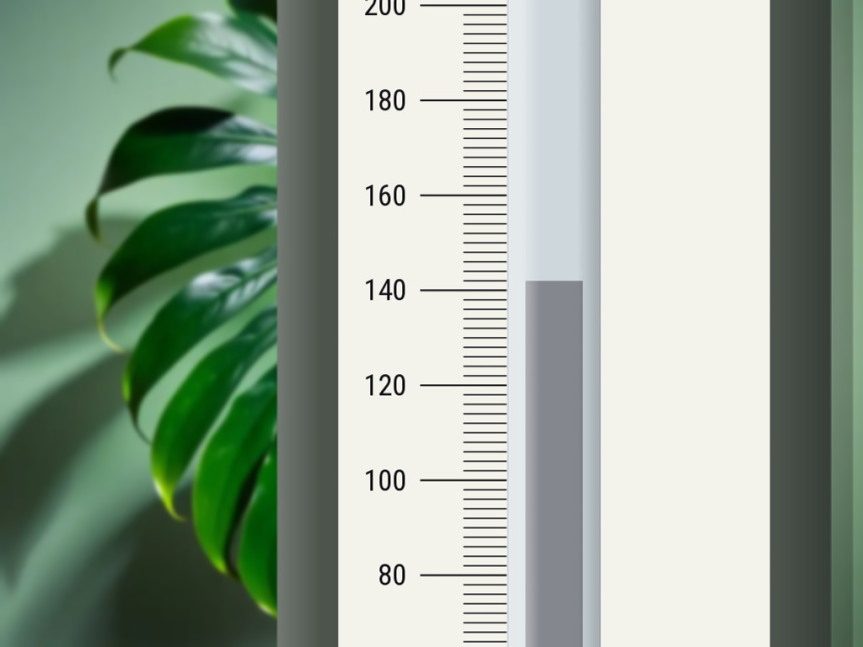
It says 142 mmHg
